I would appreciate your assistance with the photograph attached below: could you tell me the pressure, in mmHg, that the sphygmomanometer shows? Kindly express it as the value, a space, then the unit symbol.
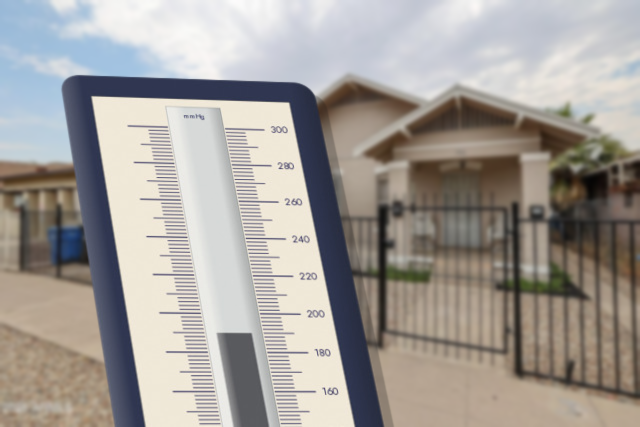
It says 190 mmHg
